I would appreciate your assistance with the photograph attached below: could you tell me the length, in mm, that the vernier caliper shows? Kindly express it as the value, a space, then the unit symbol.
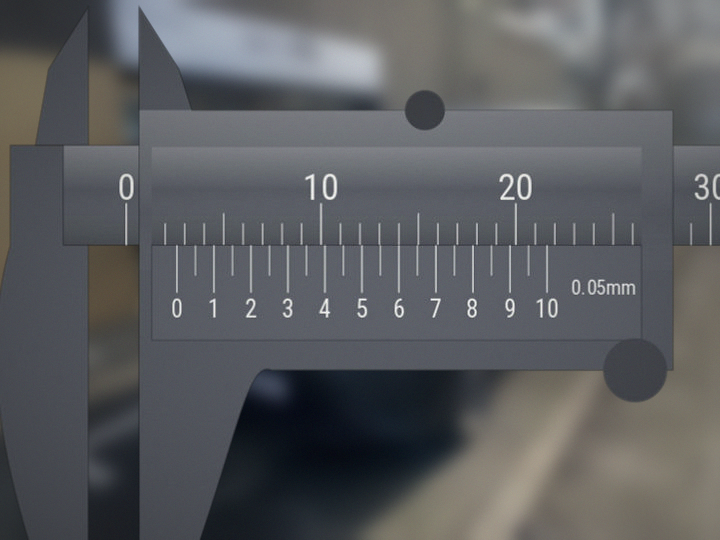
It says 2.6 mm
